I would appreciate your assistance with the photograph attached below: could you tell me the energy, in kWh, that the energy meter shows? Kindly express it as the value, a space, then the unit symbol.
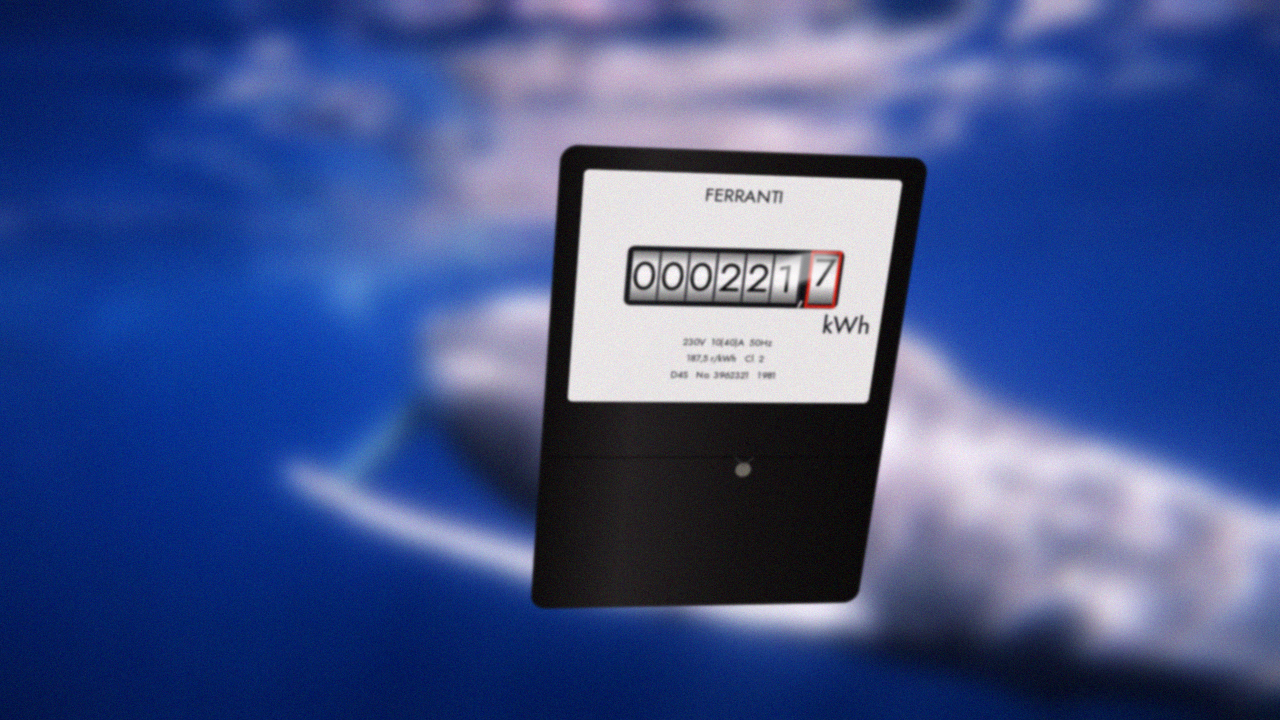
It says 221.7 kWh
